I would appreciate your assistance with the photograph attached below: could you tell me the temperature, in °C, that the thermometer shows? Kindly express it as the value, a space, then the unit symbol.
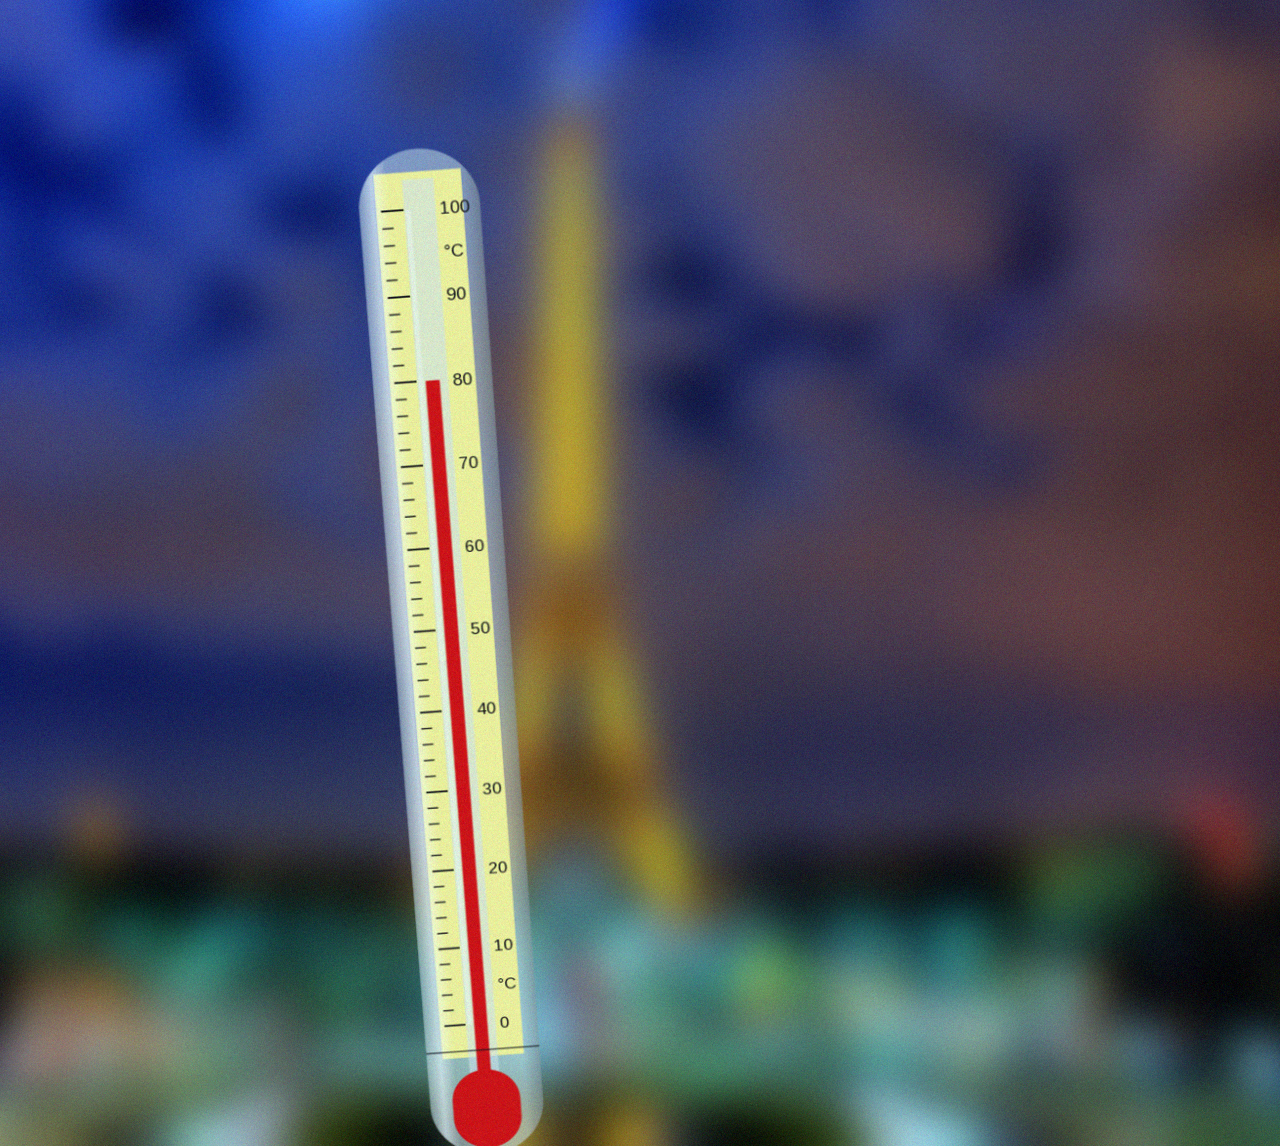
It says 80 °C
